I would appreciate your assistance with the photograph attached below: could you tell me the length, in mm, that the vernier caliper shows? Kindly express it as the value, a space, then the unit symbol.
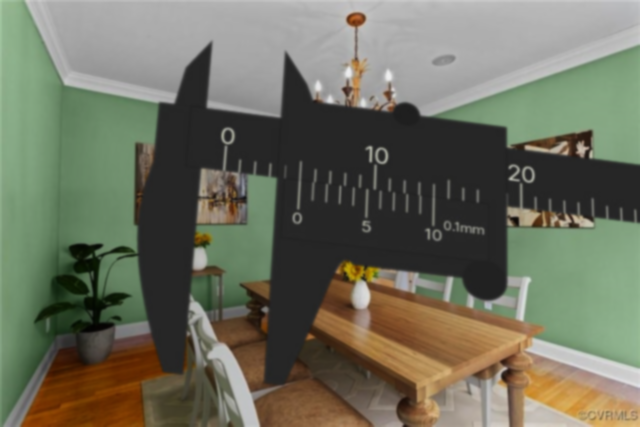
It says 5.0 mm
